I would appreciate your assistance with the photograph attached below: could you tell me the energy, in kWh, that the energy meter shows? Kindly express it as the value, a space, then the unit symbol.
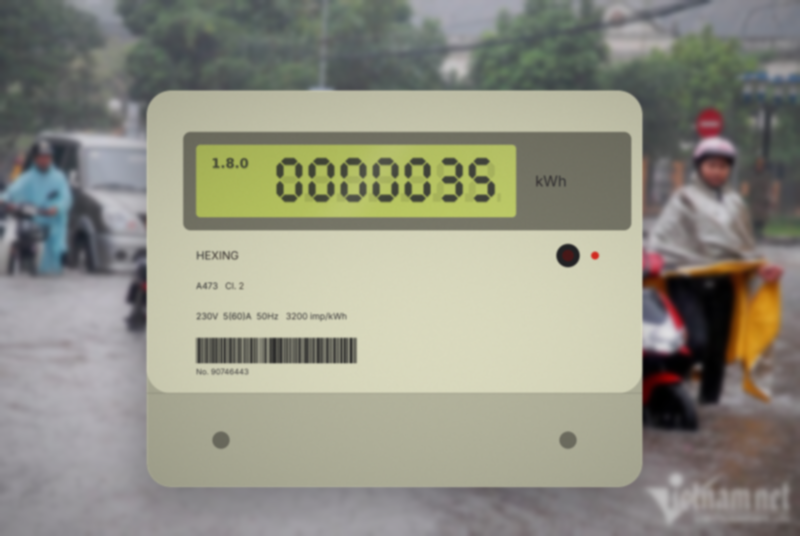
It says 35 kWh
